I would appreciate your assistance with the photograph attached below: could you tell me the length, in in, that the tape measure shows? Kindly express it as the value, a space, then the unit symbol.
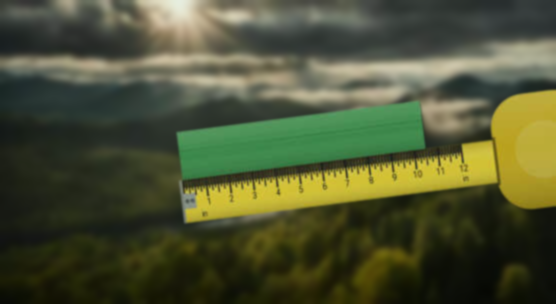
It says 10.5 in
